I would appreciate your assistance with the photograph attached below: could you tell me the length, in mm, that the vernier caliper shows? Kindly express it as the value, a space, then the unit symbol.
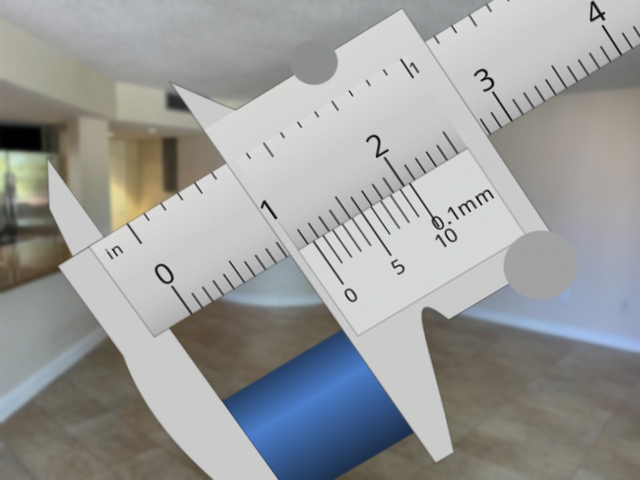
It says 11.5 mm
